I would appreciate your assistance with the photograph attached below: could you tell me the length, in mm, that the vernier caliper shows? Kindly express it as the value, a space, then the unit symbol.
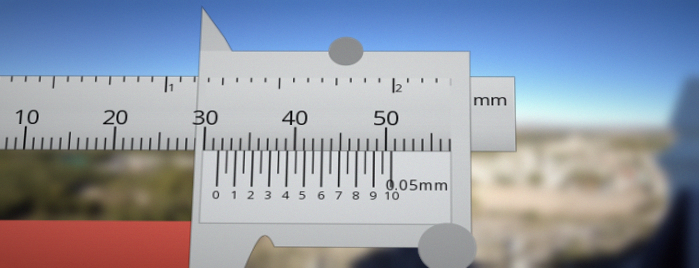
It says 31.6 mm
